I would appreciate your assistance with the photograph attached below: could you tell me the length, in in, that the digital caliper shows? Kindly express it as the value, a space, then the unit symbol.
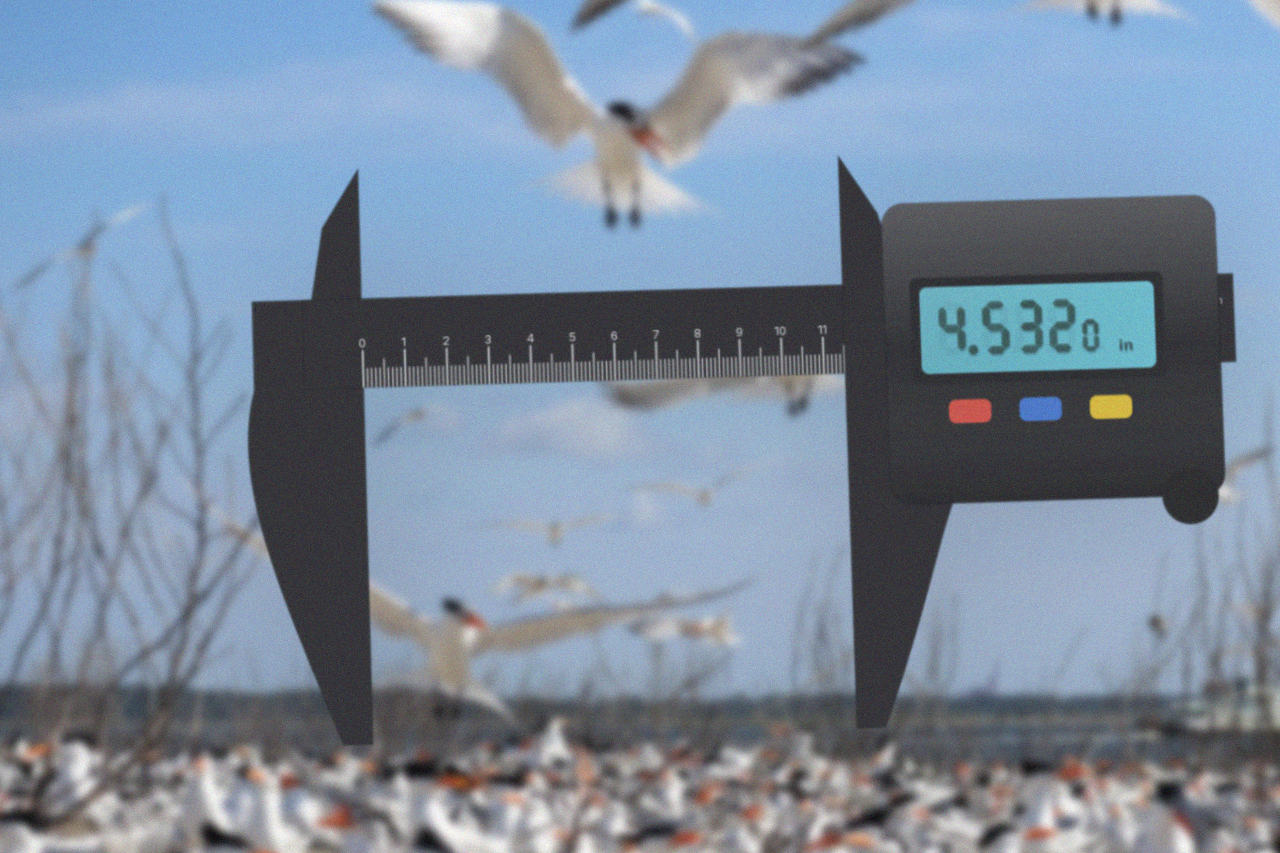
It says 4.5320 in
